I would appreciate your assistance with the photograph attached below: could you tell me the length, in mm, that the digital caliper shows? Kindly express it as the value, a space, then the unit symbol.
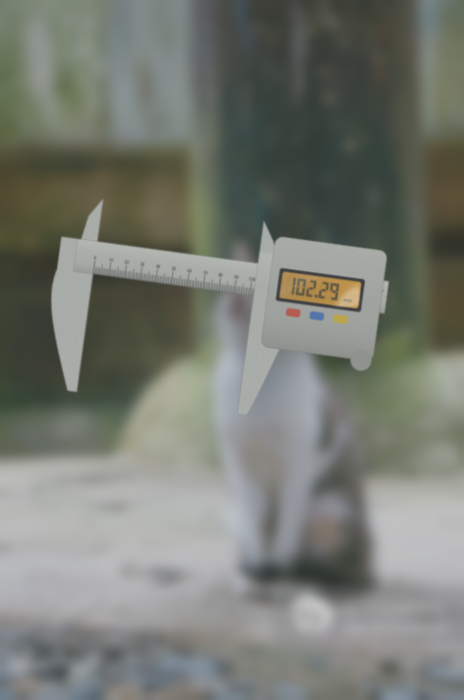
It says 102.29 mm
